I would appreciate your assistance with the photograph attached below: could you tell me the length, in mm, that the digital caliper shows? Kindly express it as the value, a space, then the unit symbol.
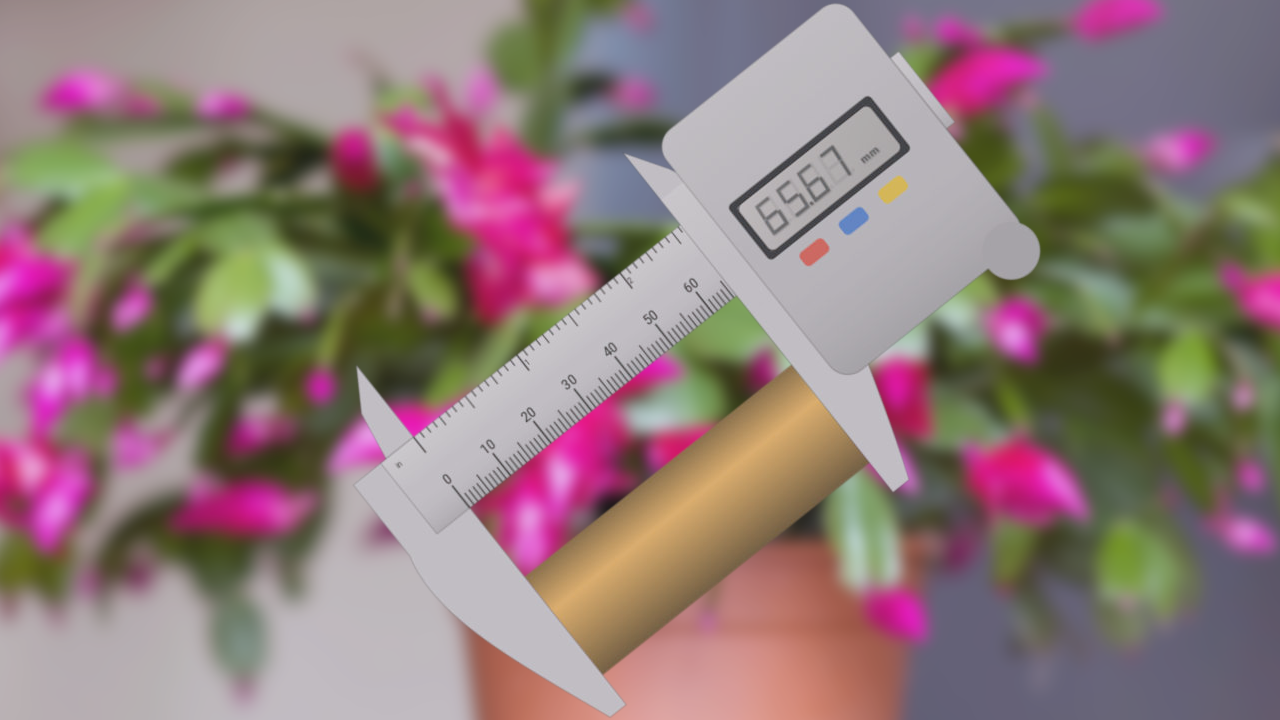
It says 65.67 mm
